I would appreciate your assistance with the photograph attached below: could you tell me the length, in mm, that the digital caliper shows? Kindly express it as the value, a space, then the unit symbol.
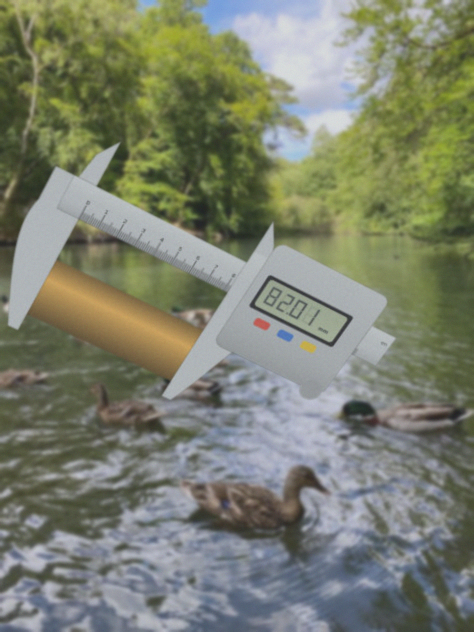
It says 82.01 mm
